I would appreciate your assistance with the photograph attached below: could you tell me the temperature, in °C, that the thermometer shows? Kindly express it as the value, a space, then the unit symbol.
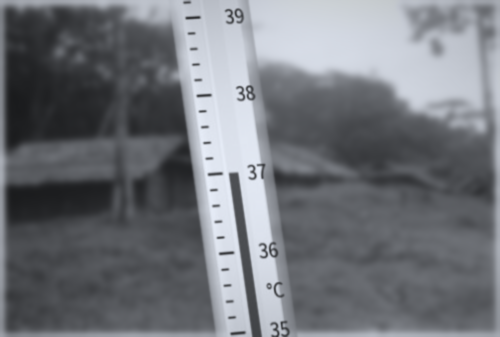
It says 37 °C
